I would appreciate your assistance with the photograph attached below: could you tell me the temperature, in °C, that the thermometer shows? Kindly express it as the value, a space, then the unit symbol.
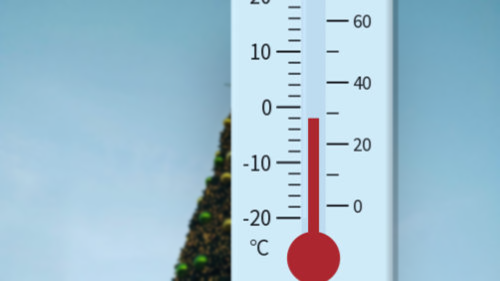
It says -2 °C
